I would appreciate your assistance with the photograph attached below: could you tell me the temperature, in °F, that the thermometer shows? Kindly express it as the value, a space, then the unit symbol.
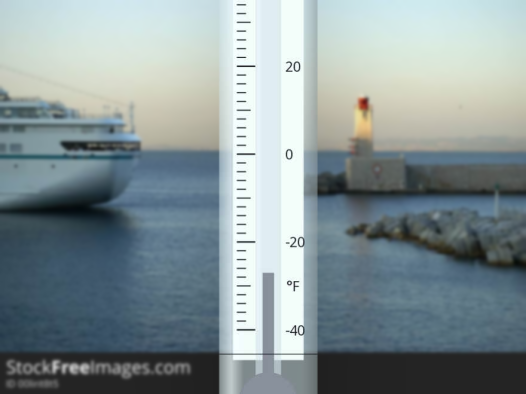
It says -27 °F
